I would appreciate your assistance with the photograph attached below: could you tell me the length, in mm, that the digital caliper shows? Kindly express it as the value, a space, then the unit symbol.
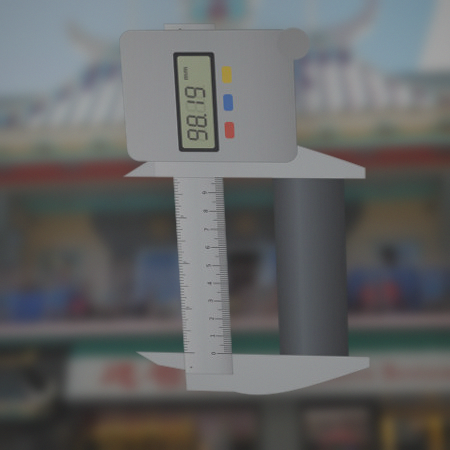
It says 98.19 mm
